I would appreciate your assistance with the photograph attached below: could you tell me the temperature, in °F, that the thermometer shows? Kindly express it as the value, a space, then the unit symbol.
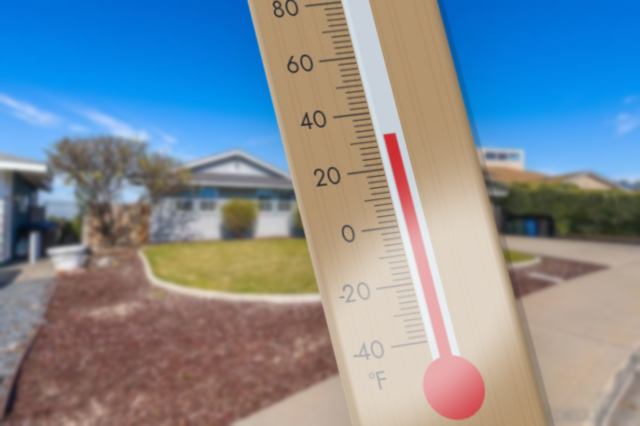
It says 32 °F
